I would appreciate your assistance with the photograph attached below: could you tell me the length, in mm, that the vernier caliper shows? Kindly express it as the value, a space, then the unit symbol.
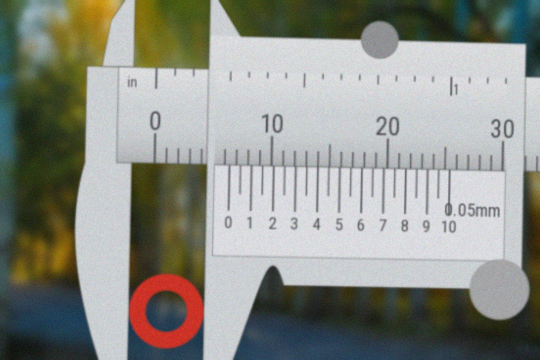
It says 6.4 mm
